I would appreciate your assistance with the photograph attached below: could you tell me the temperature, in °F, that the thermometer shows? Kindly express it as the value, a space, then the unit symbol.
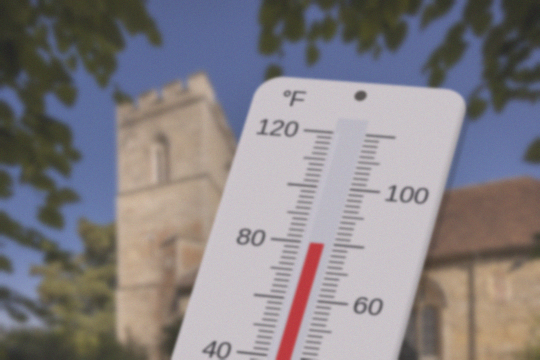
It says 80 °F
